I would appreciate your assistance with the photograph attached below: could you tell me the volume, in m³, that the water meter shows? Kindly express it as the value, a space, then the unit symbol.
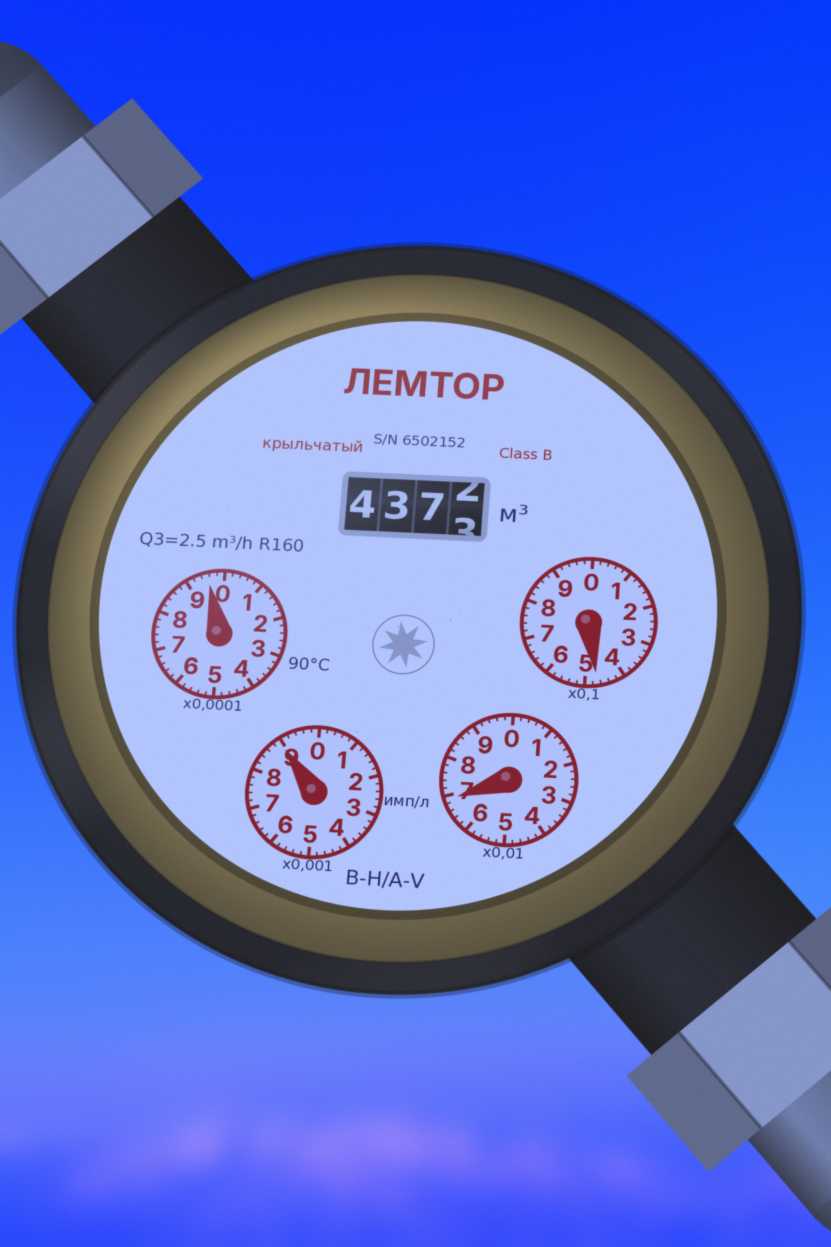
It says 4372.4689 m³
